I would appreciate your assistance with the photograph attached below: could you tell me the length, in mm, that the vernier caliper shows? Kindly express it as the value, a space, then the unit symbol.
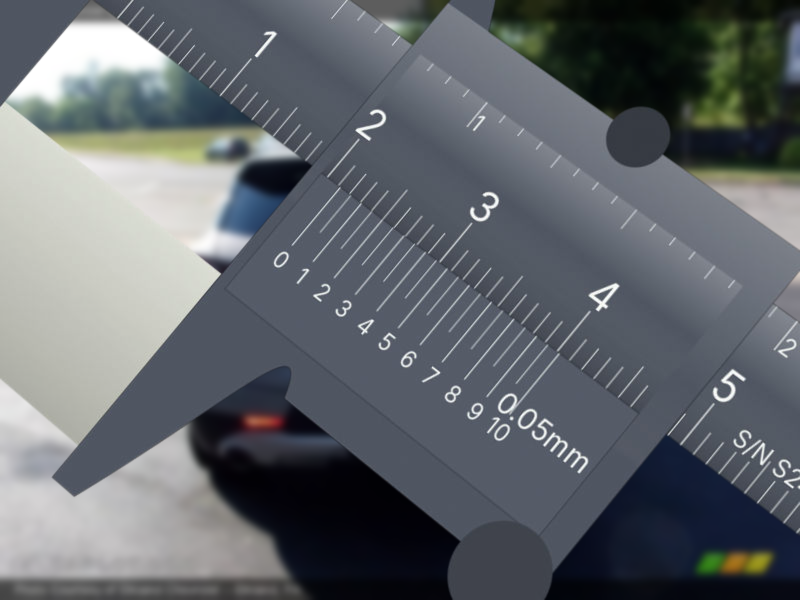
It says 21.2 mm
